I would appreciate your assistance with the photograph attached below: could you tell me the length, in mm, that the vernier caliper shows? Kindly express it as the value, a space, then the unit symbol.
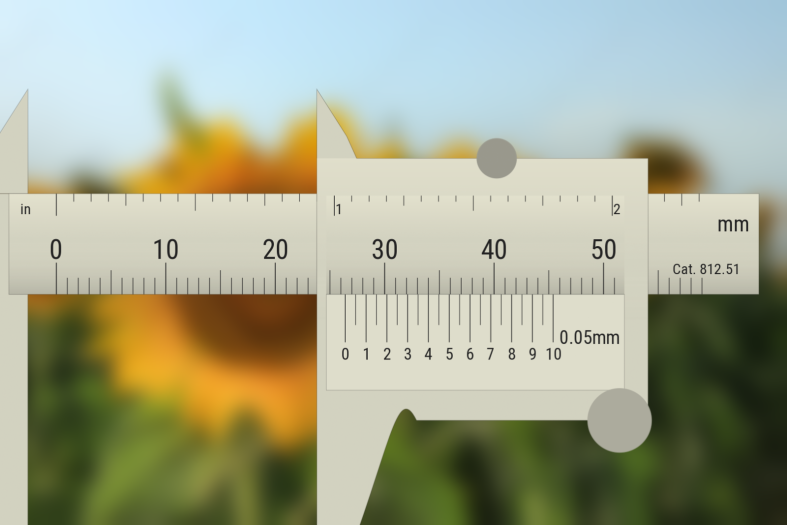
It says 26.4 mm
